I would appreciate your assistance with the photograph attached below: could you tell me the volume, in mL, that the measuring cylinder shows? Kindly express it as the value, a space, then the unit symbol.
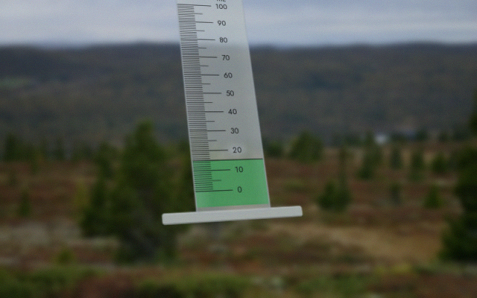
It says 15 mL
